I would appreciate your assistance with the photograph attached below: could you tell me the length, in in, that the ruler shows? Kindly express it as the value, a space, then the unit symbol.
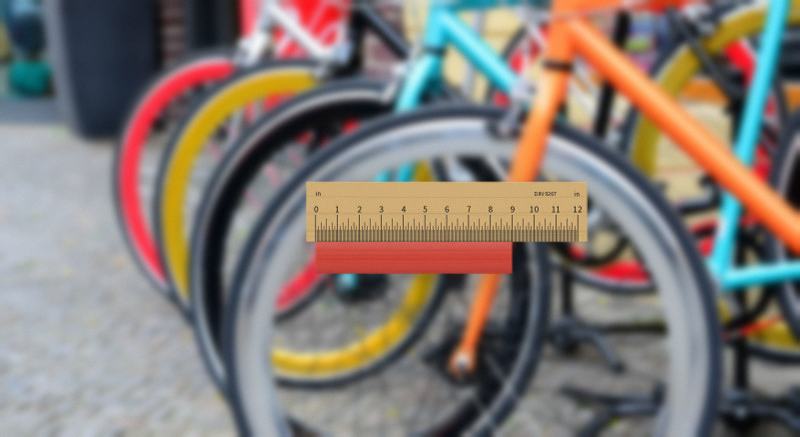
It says 9 in
